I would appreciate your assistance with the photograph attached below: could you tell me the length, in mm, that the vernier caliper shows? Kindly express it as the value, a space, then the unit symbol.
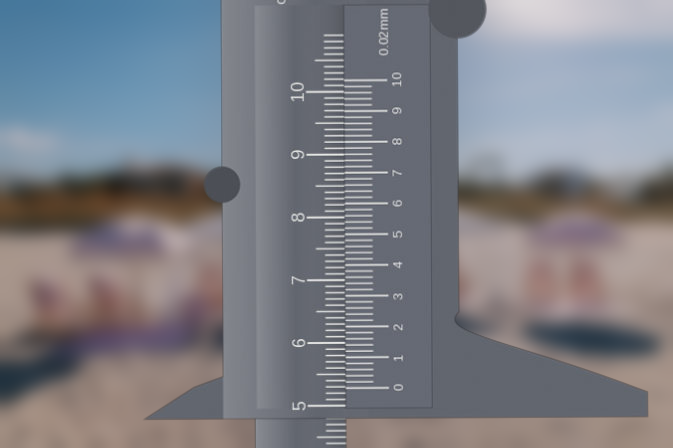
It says 52.8 mm
